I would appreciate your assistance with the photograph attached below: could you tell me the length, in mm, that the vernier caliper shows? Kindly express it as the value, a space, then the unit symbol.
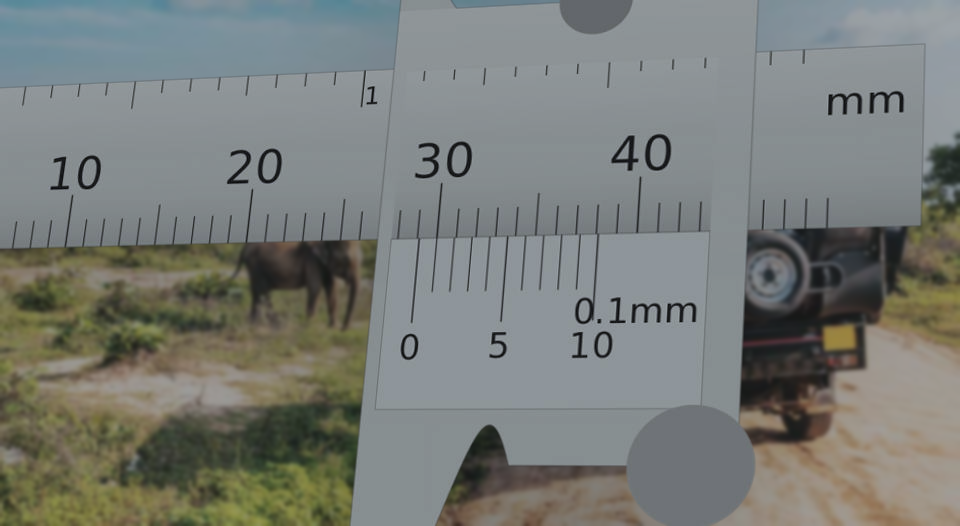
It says 29.1 mm
